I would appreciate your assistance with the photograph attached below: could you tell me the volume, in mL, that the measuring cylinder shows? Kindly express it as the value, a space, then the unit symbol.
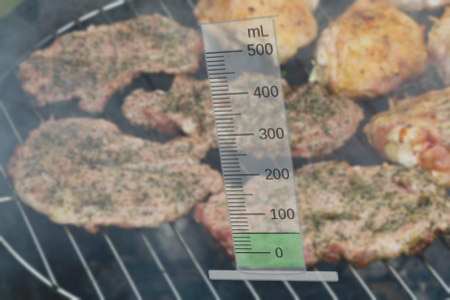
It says 50 mL
